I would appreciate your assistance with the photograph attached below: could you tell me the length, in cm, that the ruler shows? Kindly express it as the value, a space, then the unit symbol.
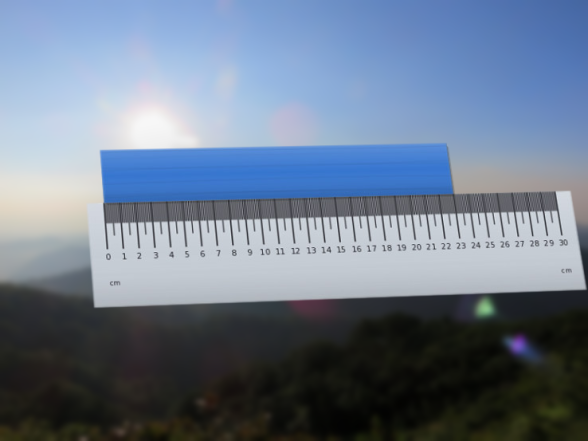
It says 23 cm
